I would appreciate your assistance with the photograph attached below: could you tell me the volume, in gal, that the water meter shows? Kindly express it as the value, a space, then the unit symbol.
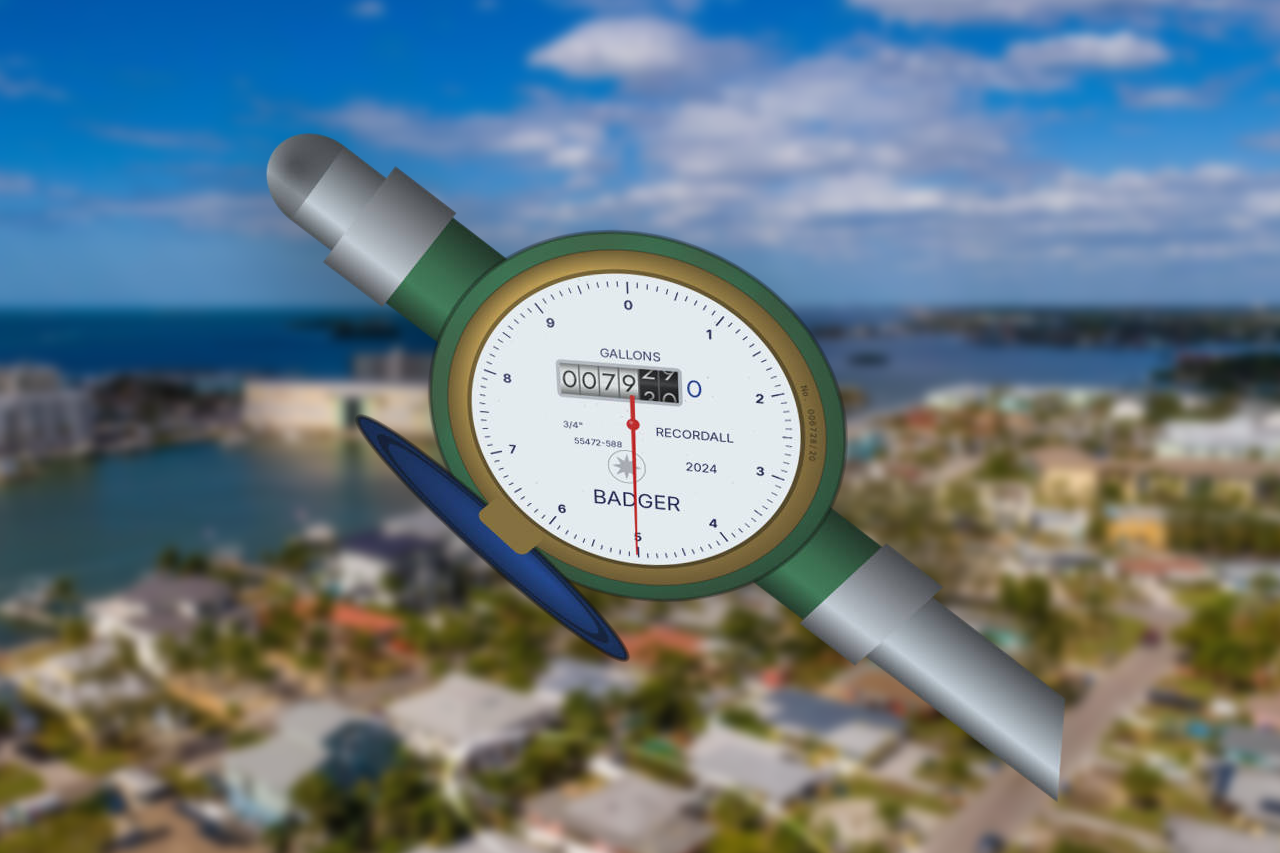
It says 79295.0 gal
